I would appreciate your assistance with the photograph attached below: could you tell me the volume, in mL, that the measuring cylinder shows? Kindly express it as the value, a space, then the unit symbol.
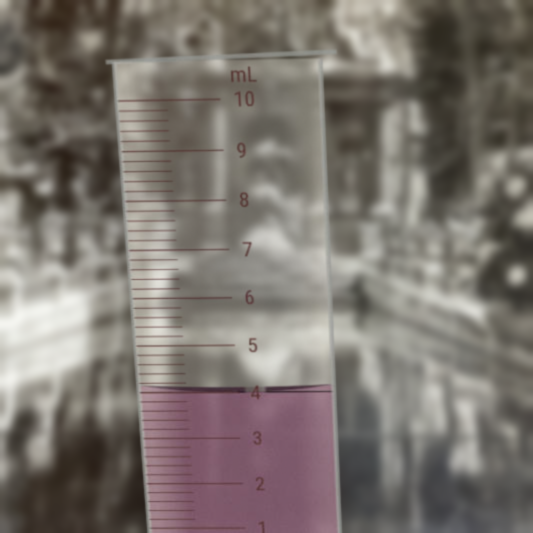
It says 4 mL
